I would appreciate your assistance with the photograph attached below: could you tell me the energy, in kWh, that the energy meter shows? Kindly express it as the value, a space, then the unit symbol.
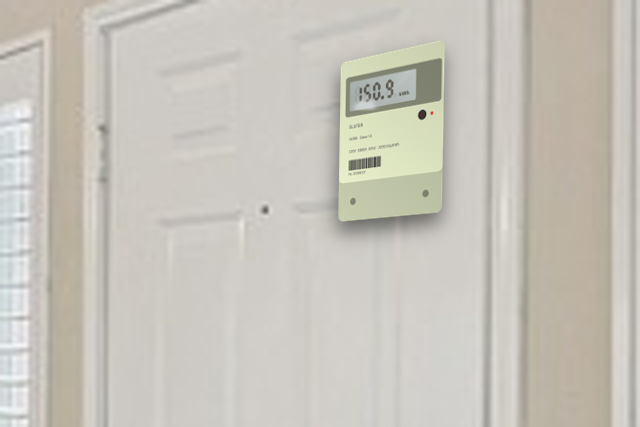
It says 150.9 kWh
